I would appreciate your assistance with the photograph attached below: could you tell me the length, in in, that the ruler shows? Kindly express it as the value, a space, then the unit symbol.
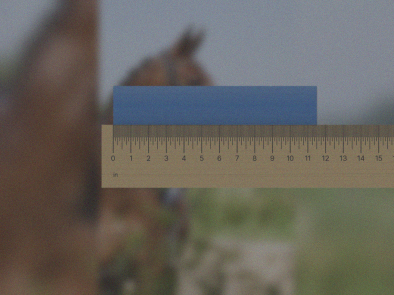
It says 11.5 in
